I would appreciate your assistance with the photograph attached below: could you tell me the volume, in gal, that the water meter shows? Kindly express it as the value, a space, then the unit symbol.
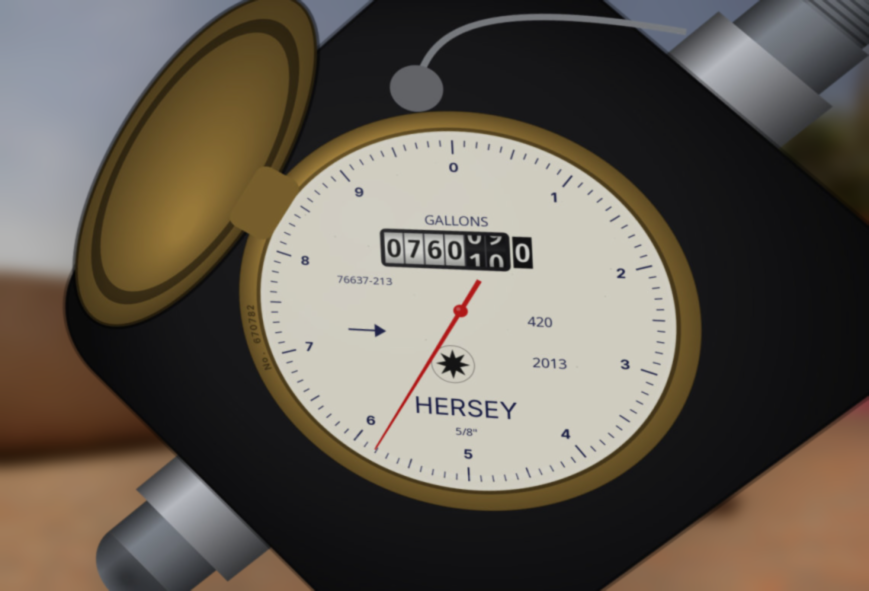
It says 760095.8 gal
